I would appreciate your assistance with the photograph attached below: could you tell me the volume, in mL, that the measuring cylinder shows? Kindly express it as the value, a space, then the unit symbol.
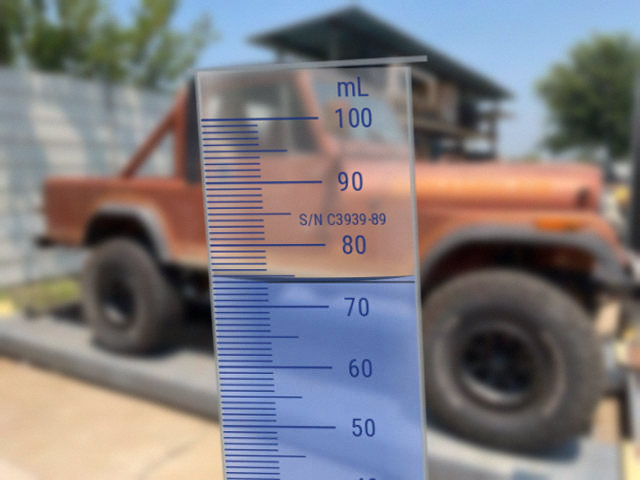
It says 74 mL
